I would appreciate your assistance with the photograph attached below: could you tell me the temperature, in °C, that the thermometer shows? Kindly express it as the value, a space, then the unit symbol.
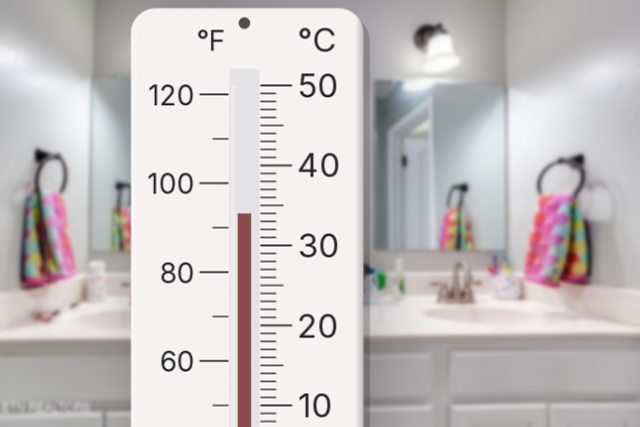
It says 34 °C
